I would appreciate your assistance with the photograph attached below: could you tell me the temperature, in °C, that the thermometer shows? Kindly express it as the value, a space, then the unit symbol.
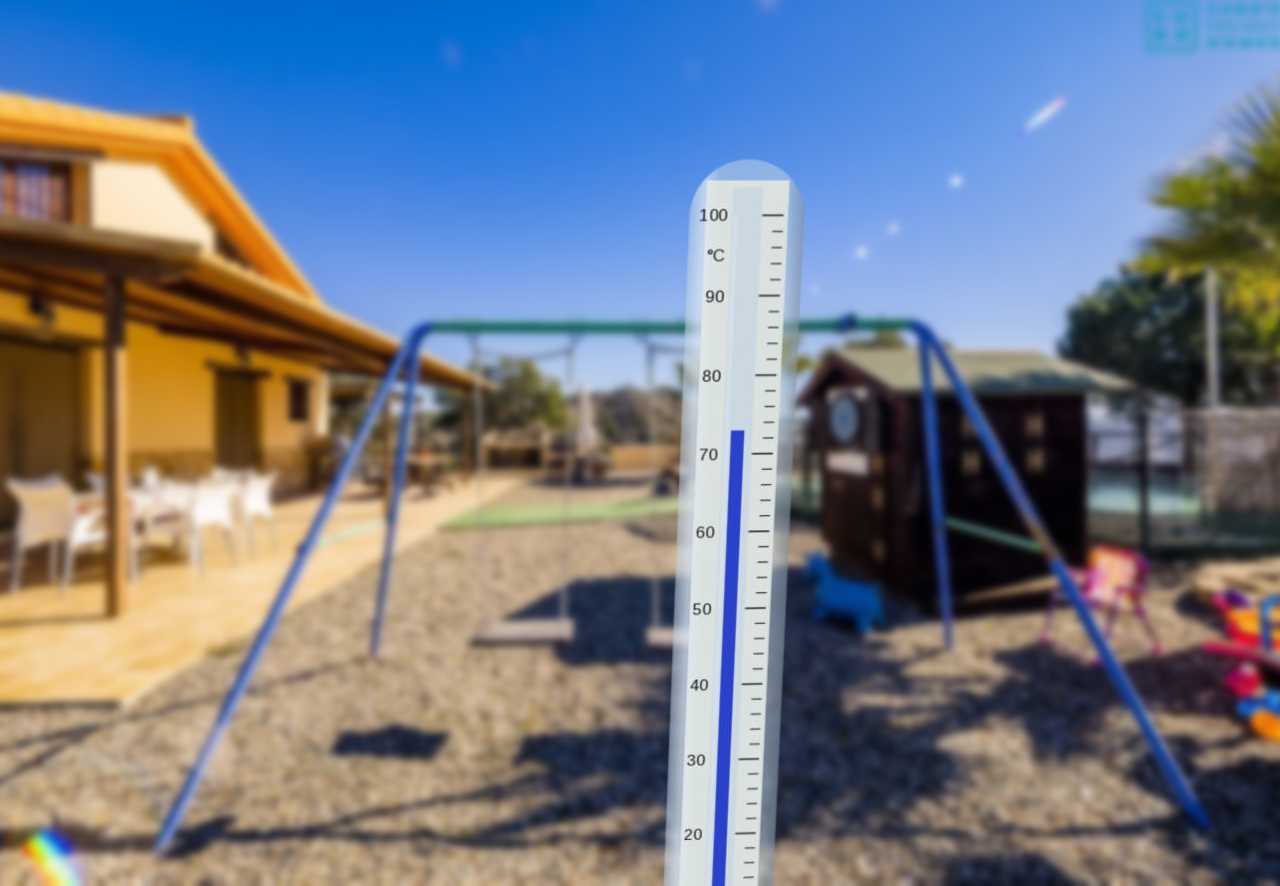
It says 73 °C
